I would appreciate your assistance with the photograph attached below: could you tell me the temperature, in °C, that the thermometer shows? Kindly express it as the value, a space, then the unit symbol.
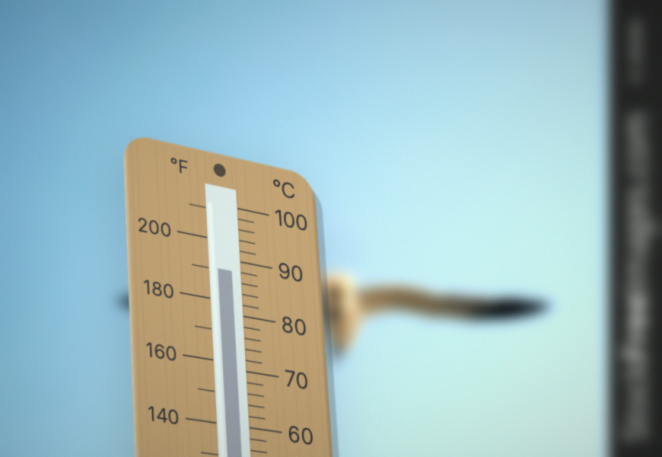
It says 88 °C
